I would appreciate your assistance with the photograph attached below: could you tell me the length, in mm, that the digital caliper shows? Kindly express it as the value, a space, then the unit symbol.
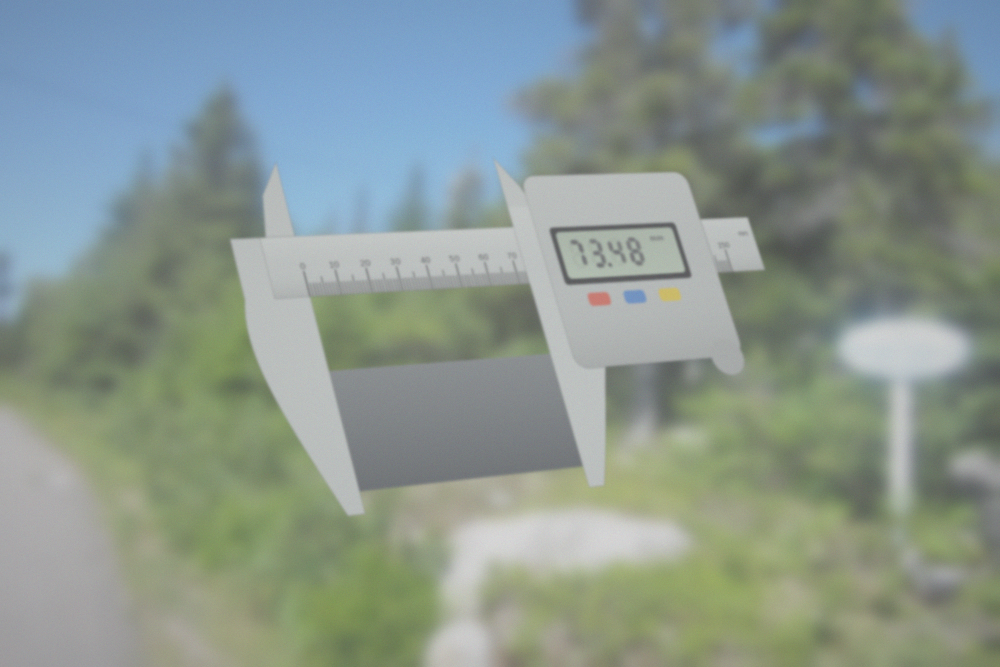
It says 73.48 mm
